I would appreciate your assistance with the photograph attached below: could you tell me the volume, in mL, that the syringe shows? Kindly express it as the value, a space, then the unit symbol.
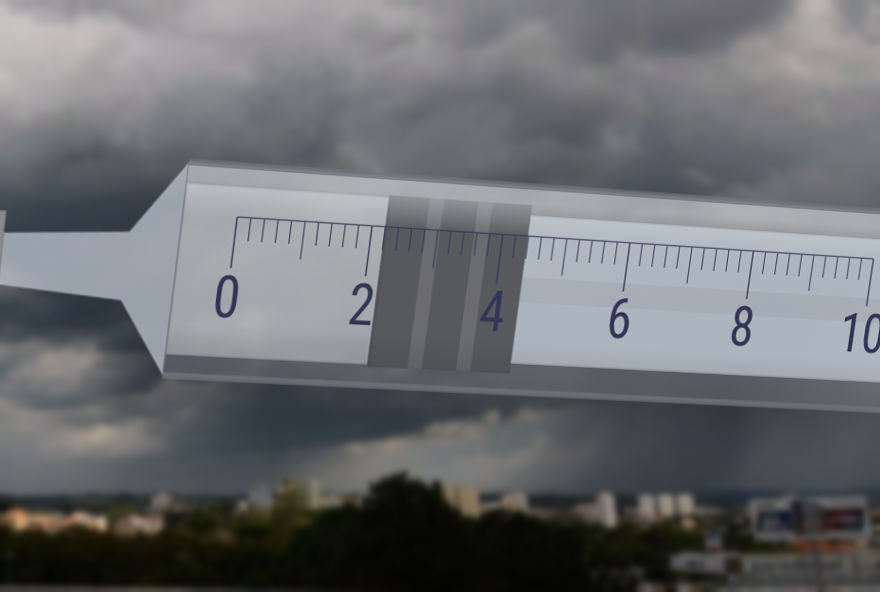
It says 2.2 mL
